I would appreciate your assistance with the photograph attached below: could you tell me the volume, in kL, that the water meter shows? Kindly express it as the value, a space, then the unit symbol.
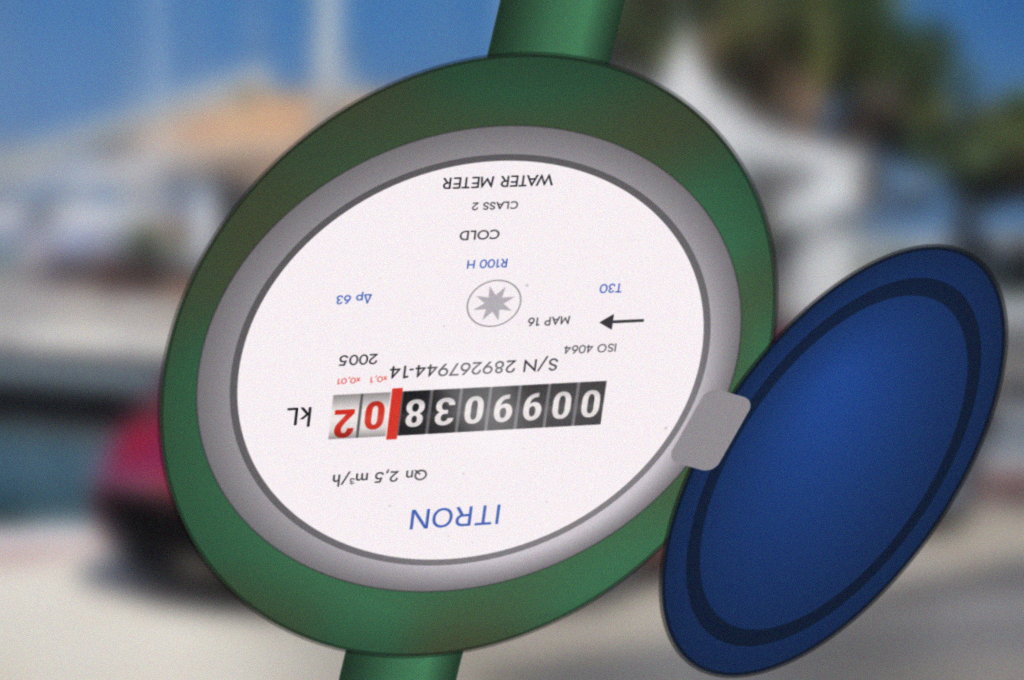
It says 99038.02 kL
